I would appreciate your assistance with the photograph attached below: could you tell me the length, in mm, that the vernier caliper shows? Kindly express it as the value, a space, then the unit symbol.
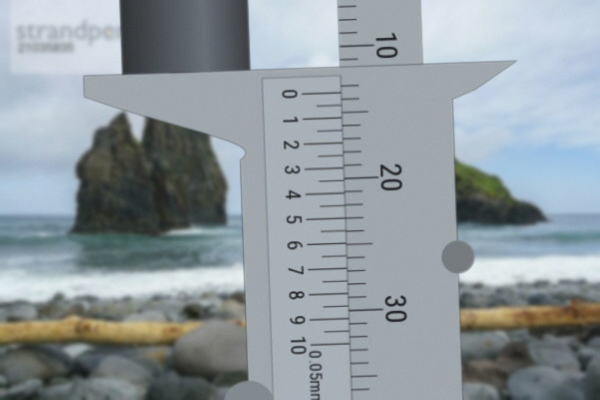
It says 13.5 mm
